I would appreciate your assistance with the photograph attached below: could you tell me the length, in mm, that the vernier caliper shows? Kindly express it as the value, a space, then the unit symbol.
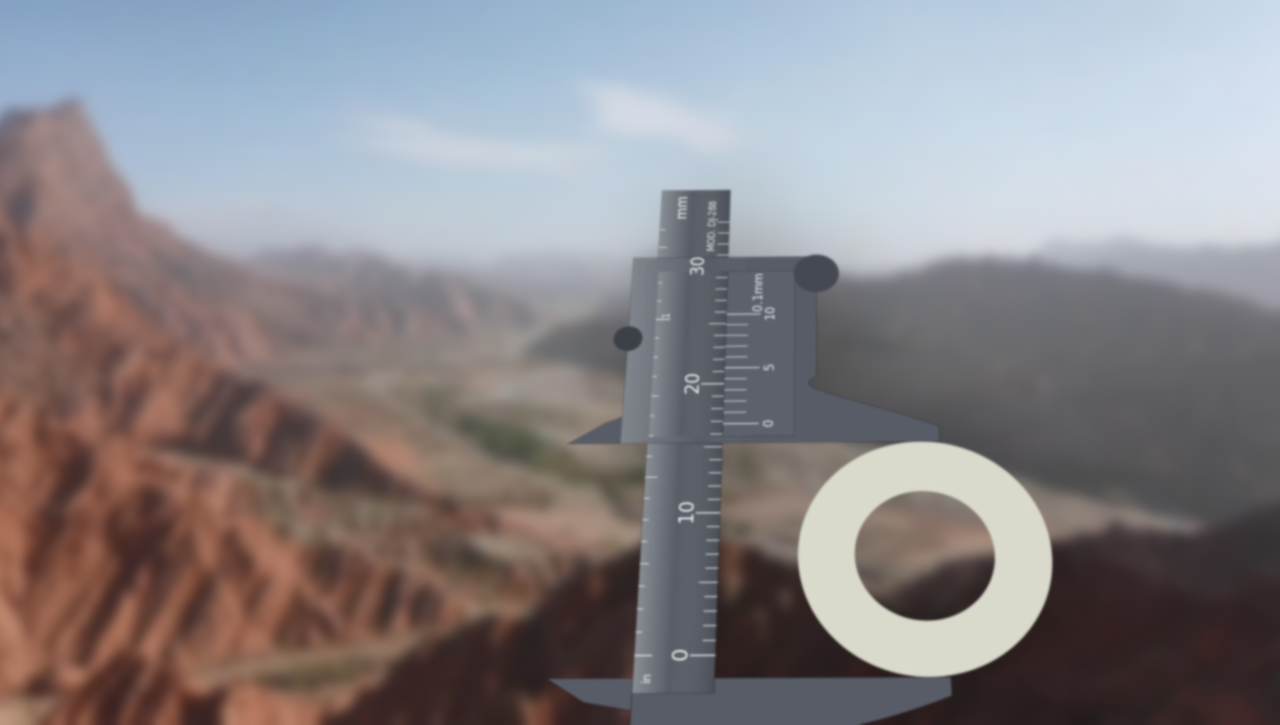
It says 16.8 mm
